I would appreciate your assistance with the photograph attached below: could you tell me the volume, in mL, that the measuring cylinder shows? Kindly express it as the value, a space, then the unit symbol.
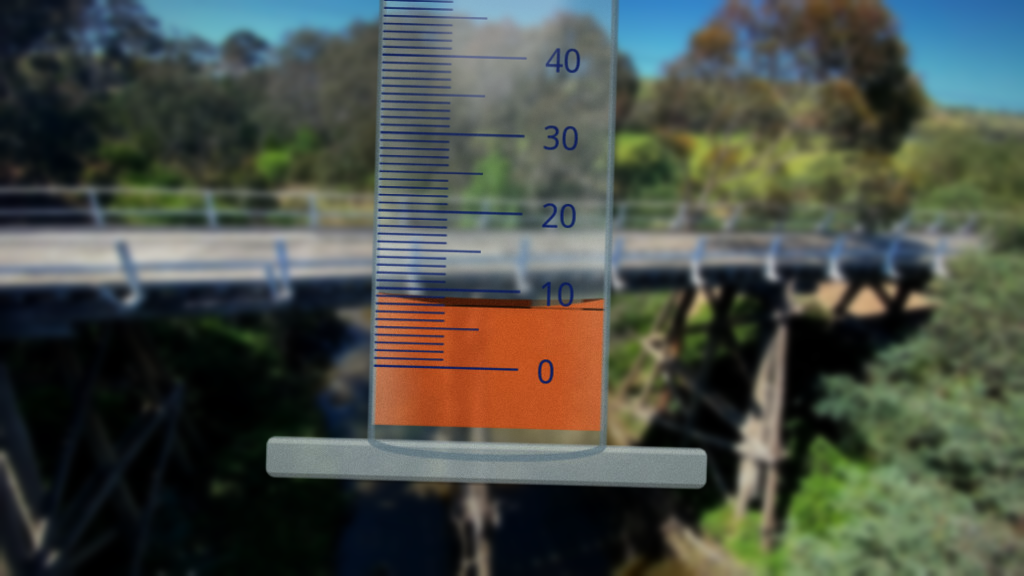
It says 8 mL
